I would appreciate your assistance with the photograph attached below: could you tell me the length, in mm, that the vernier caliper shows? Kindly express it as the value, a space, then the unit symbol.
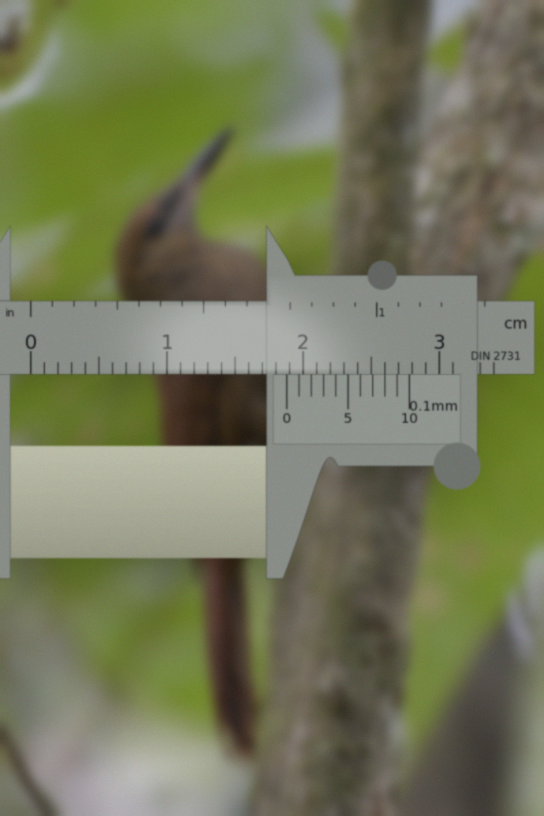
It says 18.8 mm
